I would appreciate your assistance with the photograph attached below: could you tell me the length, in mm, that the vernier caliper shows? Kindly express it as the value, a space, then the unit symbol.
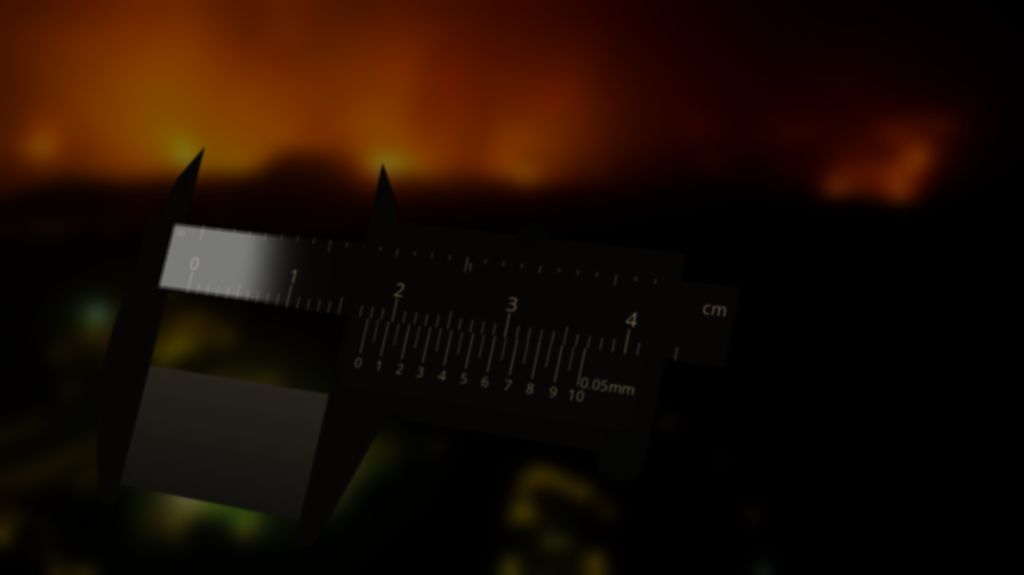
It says 17.8 mm
